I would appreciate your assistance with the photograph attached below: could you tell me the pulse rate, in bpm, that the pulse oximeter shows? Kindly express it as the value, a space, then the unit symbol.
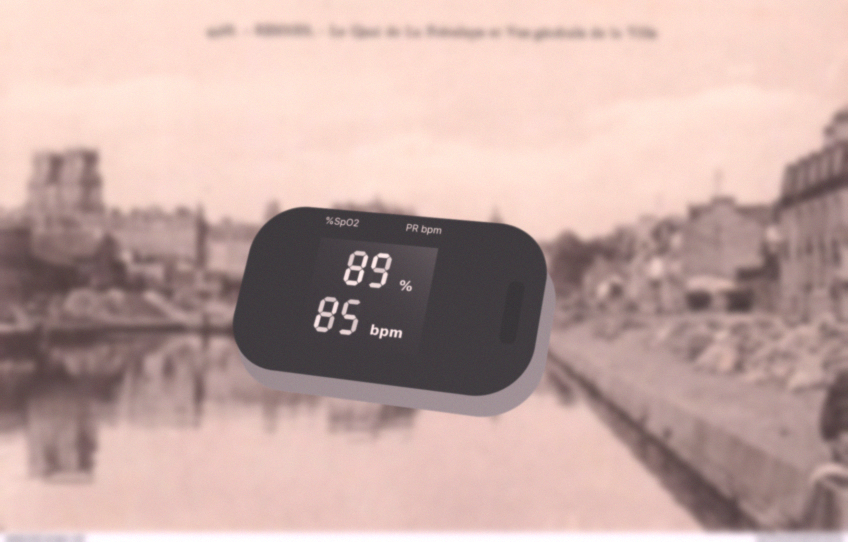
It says 85 bpm
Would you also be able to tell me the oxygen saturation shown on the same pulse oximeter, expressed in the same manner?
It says 89 %
